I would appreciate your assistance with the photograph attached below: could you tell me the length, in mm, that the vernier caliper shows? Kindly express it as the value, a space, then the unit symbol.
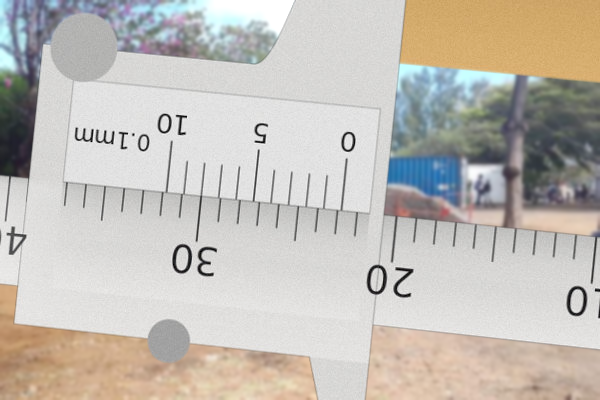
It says 22.8 mm
